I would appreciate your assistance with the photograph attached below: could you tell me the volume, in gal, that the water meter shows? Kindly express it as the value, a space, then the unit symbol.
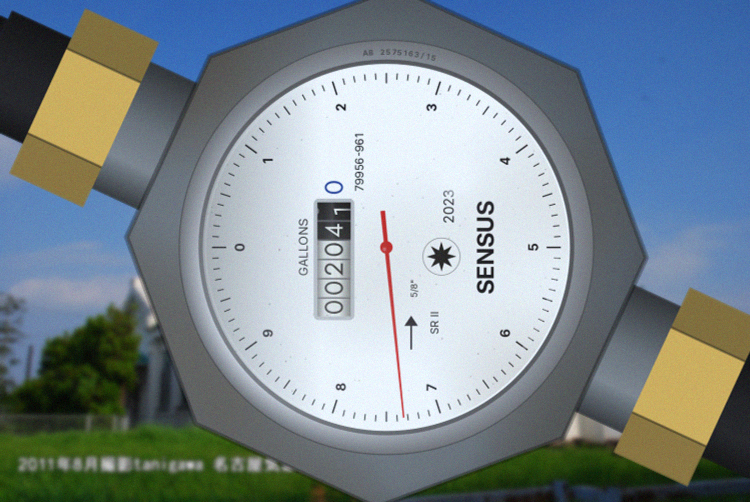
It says 20407.3 gal
